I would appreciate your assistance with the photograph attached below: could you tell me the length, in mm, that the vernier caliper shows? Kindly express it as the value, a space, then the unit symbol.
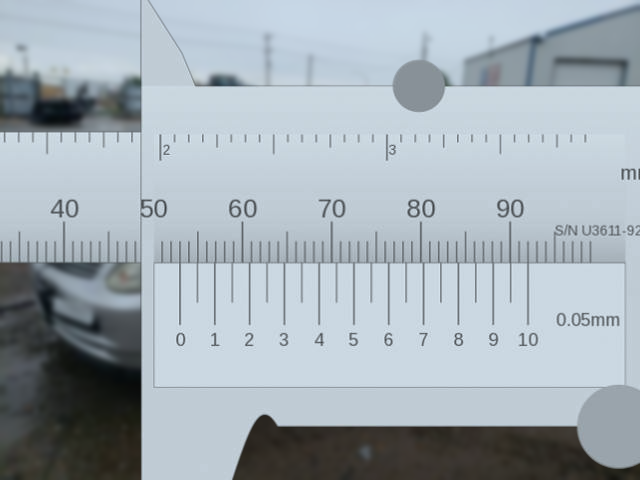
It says 53.0 mm
